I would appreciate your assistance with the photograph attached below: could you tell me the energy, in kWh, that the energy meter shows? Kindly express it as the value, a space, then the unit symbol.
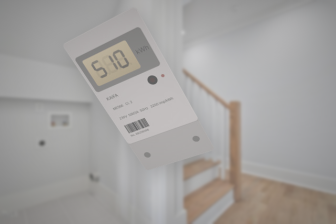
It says 510 kWh
